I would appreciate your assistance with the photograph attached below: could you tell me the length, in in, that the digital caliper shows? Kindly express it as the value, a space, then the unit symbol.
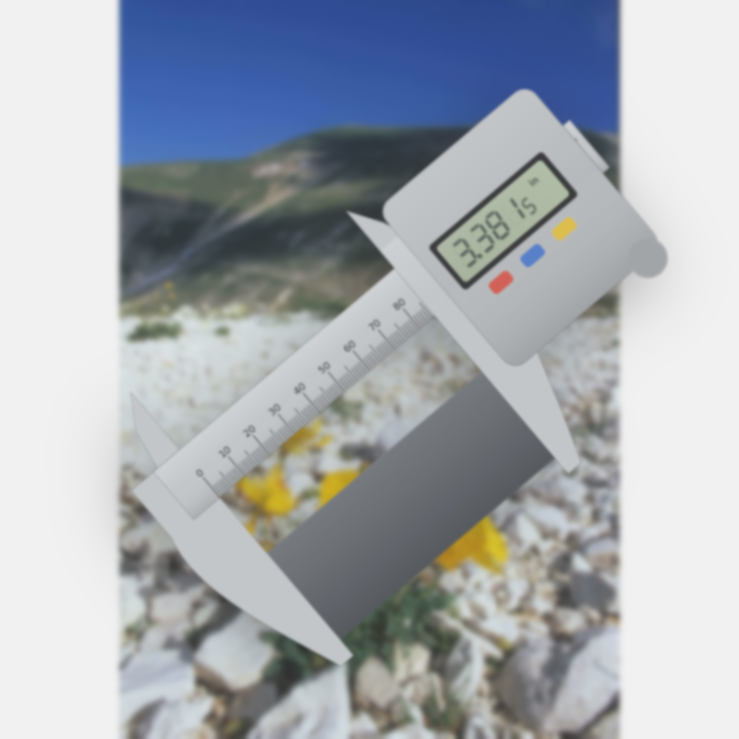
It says 3.3815 in
